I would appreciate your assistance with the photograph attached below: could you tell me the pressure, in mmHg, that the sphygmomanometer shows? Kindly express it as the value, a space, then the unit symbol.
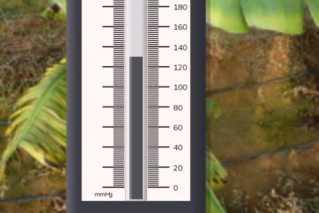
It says 130 mmHg
